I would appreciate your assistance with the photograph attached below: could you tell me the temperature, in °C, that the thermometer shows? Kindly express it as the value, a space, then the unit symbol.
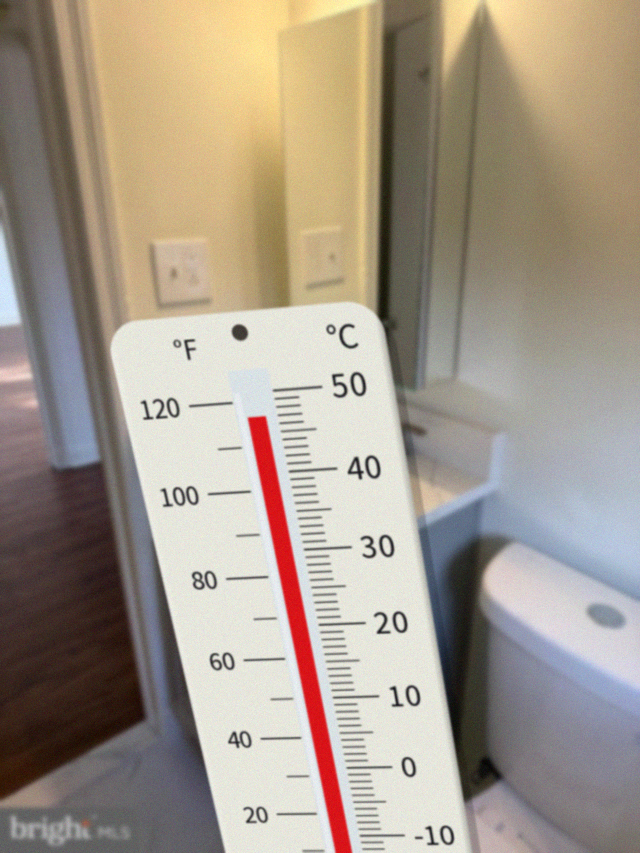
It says 47 °C
